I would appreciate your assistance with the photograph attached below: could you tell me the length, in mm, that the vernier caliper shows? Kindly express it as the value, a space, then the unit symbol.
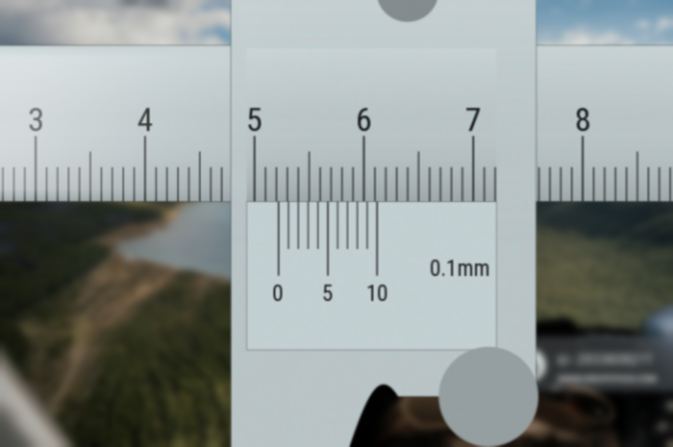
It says 52.2 mm
